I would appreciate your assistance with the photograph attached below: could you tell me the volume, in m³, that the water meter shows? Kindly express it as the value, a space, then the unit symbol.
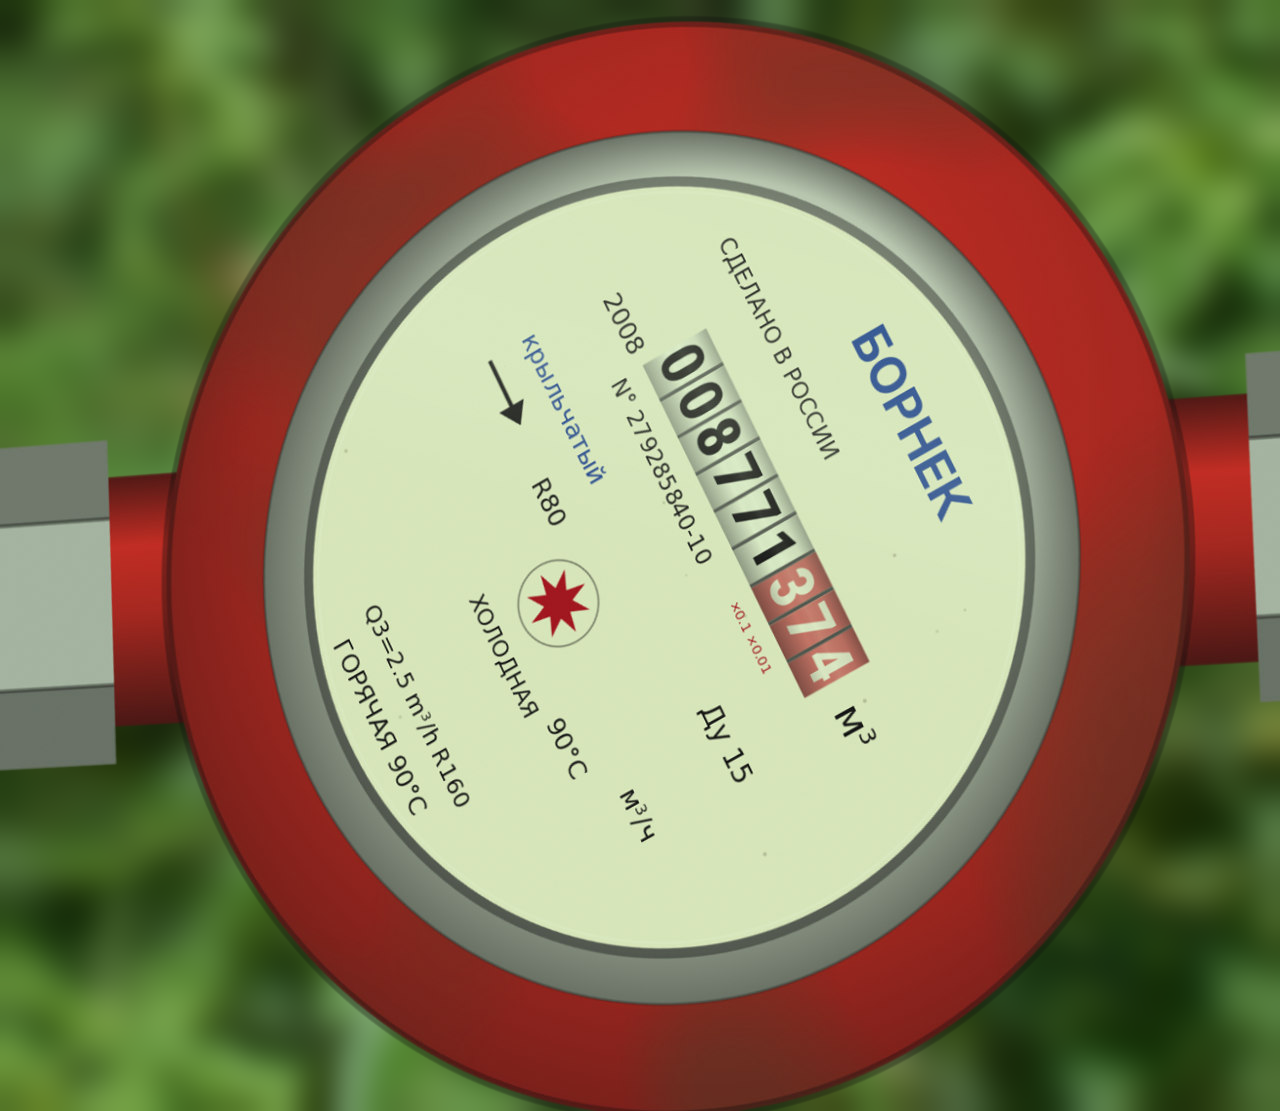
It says 8771.374 m³
